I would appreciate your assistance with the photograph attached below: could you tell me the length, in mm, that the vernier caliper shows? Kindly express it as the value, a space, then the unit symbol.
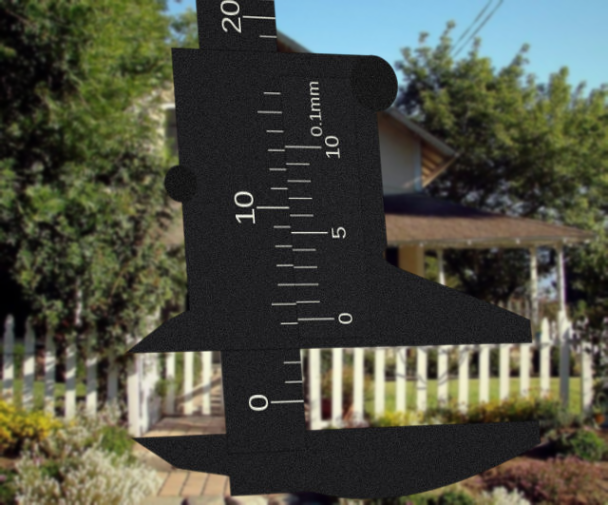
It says 4.2 mm
